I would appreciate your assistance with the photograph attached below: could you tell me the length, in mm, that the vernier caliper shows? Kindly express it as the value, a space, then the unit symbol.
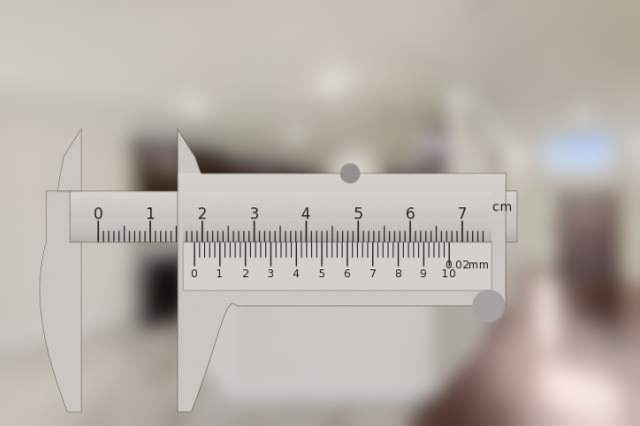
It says 18.5 mm
